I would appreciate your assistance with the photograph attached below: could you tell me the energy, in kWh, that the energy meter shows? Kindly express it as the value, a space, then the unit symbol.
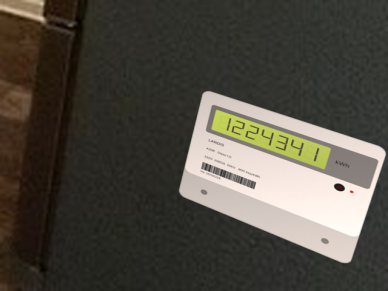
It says 1224341 kWh
